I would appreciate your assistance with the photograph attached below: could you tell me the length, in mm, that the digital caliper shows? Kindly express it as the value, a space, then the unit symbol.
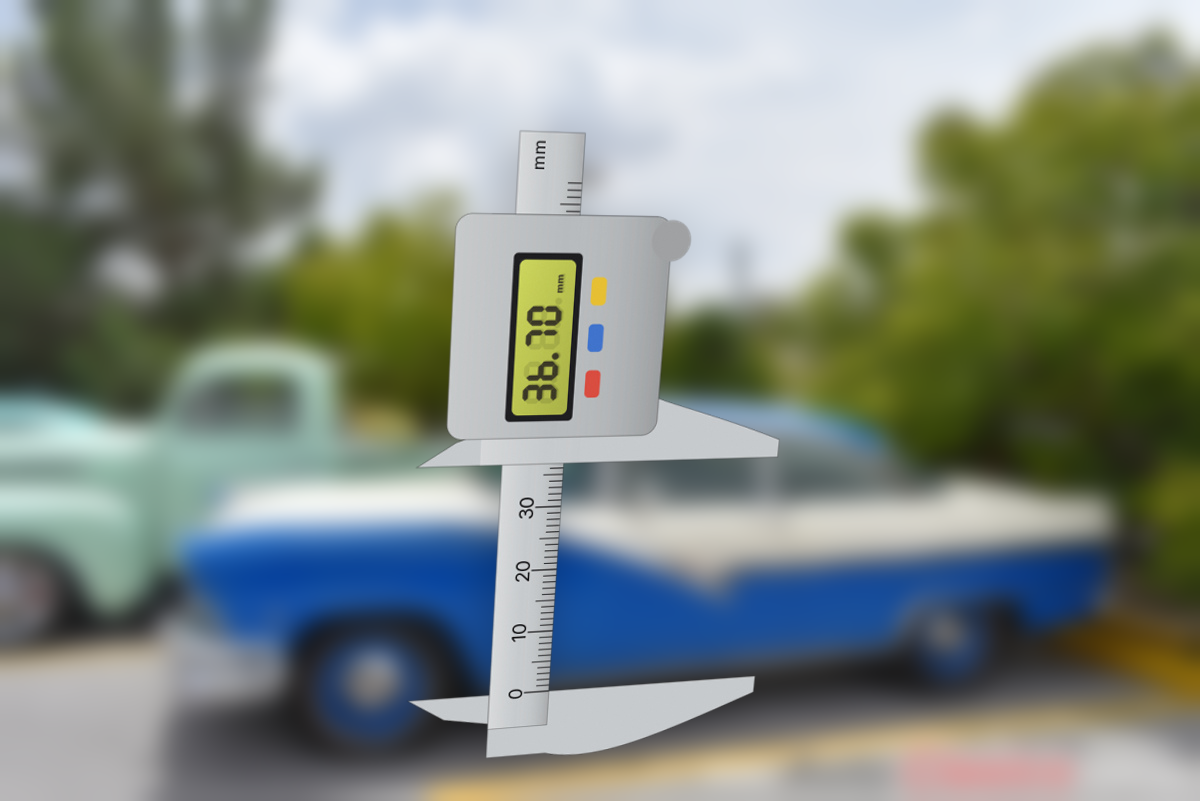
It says 36.70 mm
